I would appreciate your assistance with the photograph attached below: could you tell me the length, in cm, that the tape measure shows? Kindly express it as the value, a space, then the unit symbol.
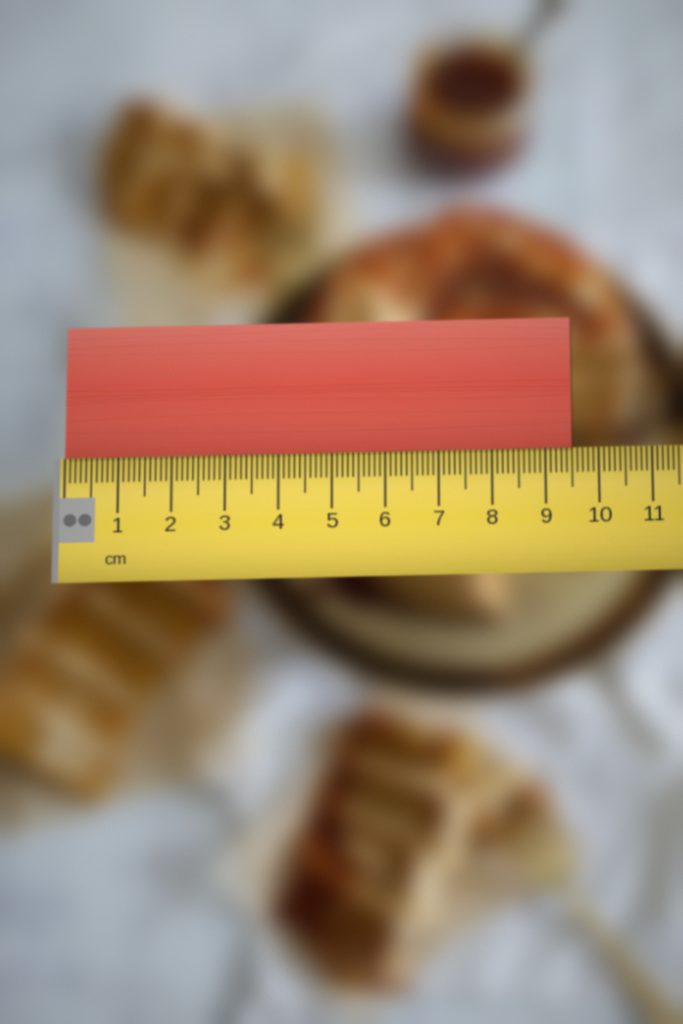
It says 9.5 cm
